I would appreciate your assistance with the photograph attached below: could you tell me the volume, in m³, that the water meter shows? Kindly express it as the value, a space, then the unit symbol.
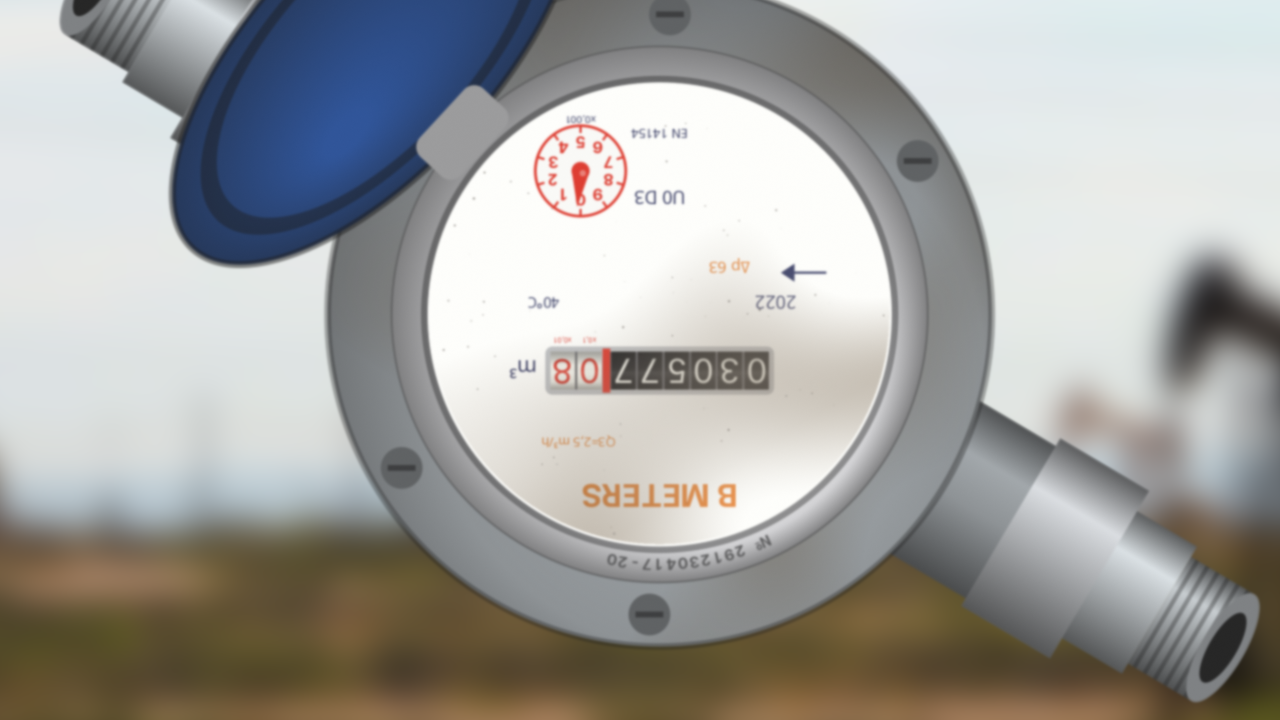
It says 30577.080 m³
